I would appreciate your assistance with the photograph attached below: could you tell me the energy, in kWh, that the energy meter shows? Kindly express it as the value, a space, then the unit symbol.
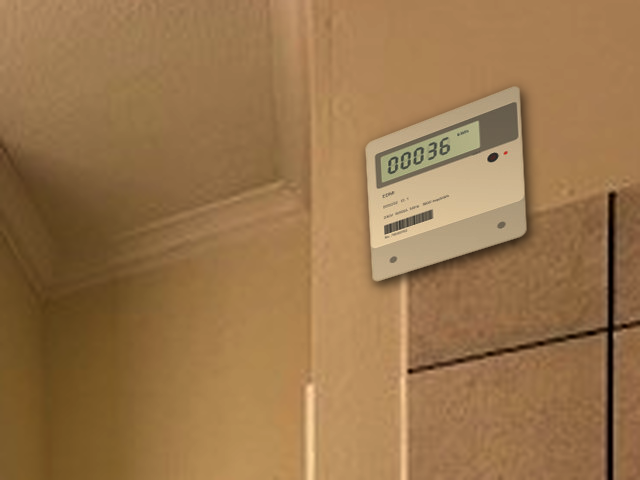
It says 36 kWh
